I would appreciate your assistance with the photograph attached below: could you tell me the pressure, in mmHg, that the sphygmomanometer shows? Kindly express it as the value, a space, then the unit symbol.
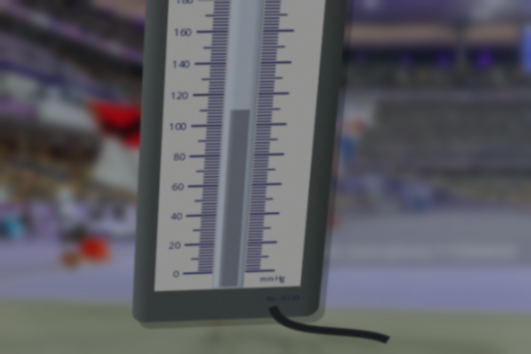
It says 110 mmHg
